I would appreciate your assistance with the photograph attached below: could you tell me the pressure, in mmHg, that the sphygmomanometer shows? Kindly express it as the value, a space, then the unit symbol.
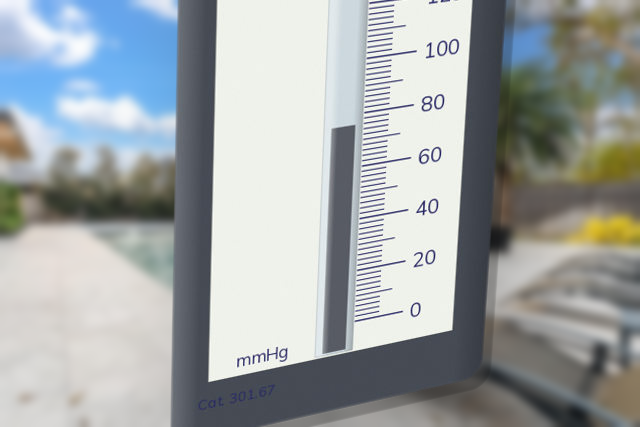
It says 76 mmHg
